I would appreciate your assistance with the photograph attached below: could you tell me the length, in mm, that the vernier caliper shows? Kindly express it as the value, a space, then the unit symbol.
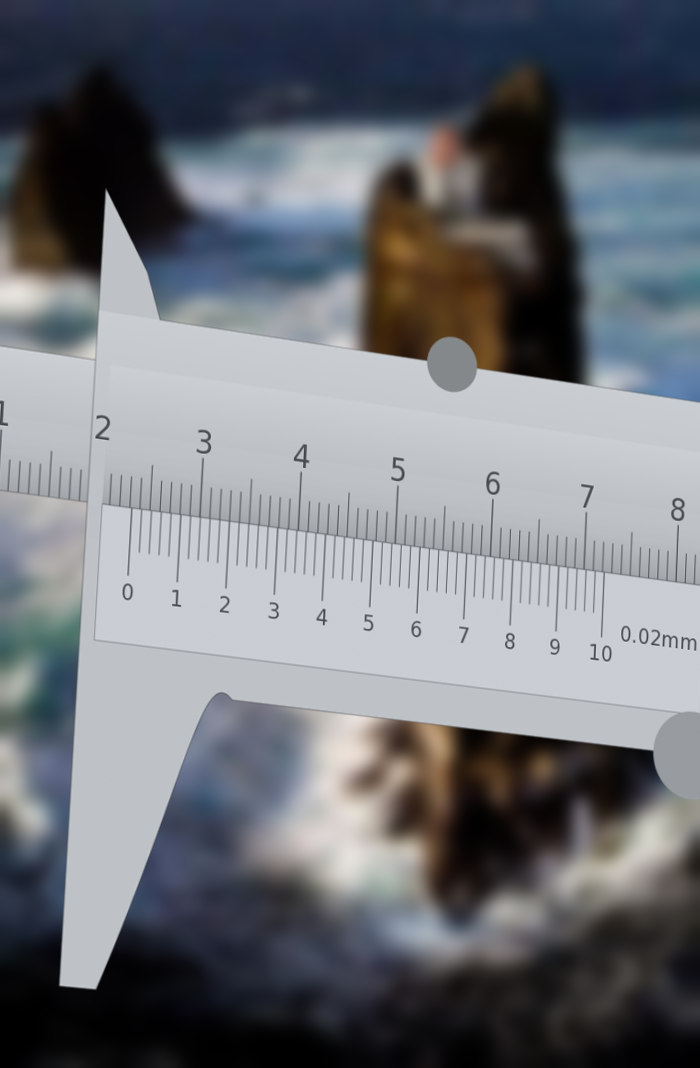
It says 23.2 mm
